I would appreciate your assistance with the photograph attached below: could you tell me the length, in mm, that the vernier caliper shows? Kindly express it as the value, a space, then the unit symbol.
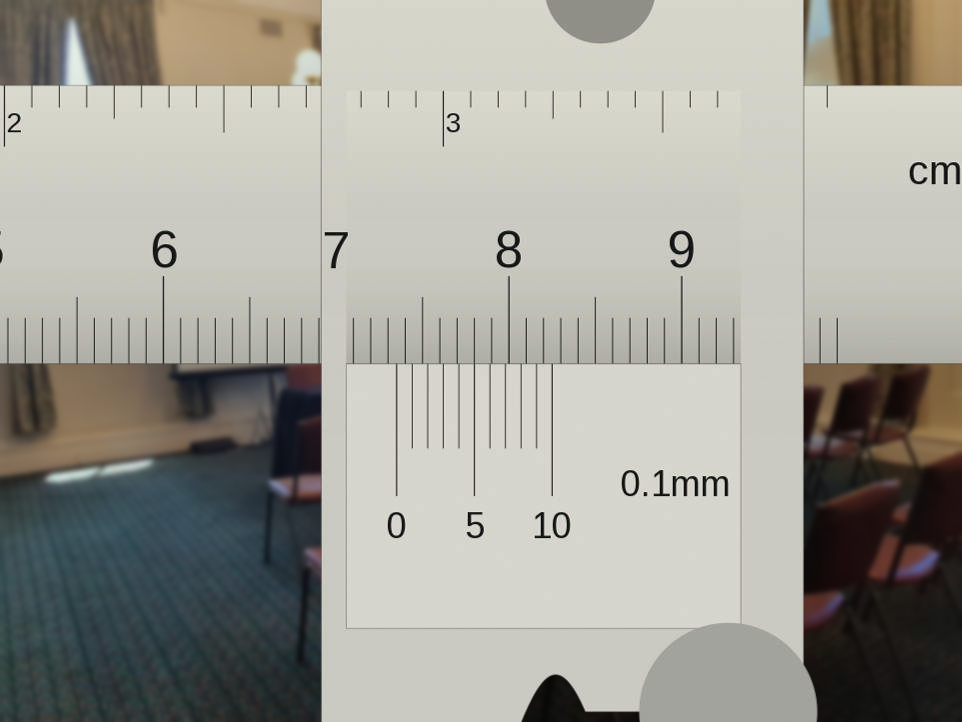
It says 73.5 mm
